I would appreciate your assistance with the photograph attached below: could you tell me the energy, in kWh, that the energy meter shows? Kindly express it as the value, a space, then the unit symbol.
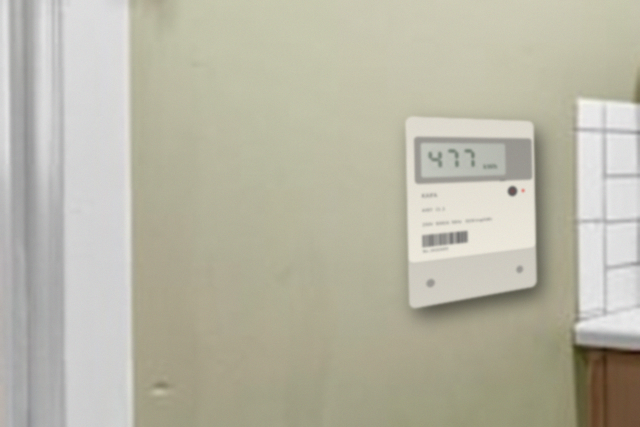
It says 477 kWh
